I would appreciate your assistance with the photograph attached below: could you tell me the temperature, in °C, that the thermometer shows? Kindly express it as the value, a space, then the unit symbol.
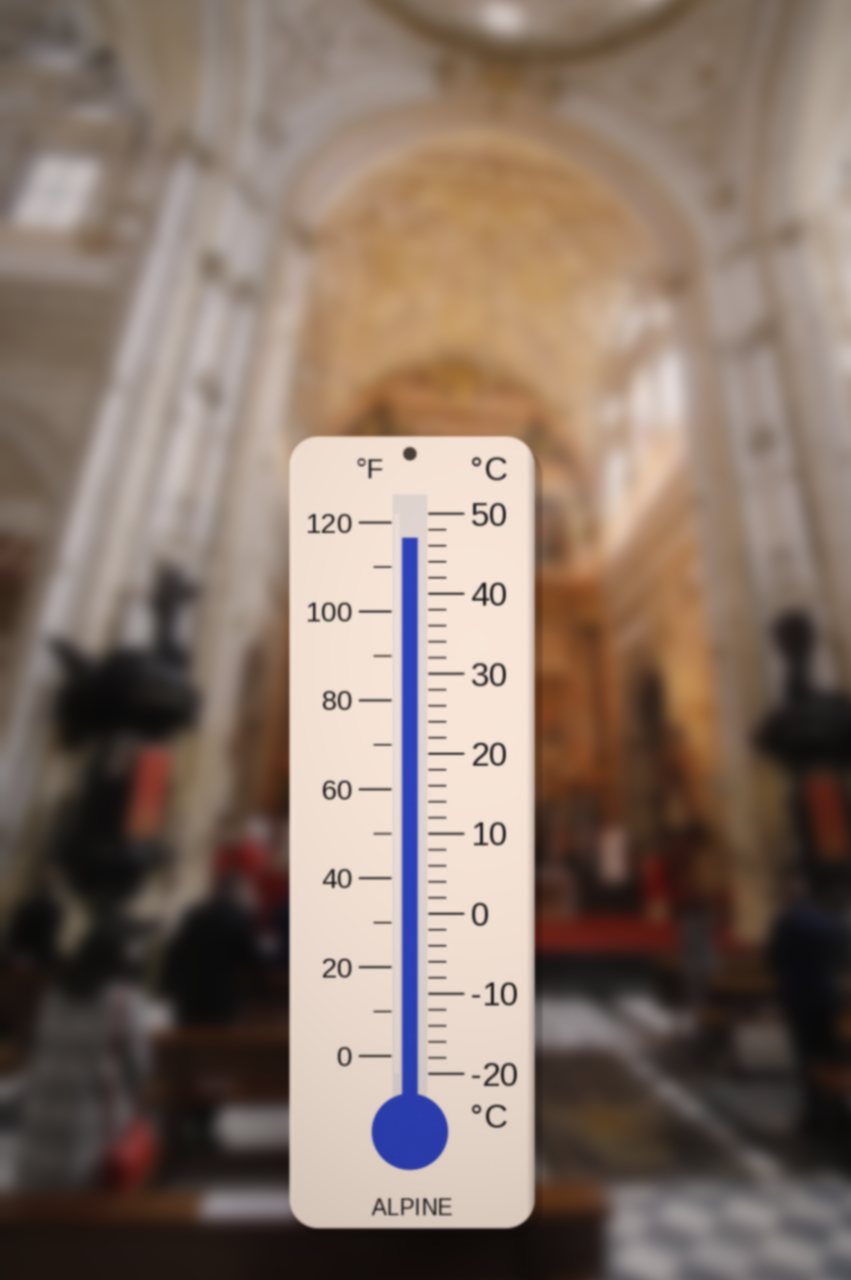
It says 47 °C
